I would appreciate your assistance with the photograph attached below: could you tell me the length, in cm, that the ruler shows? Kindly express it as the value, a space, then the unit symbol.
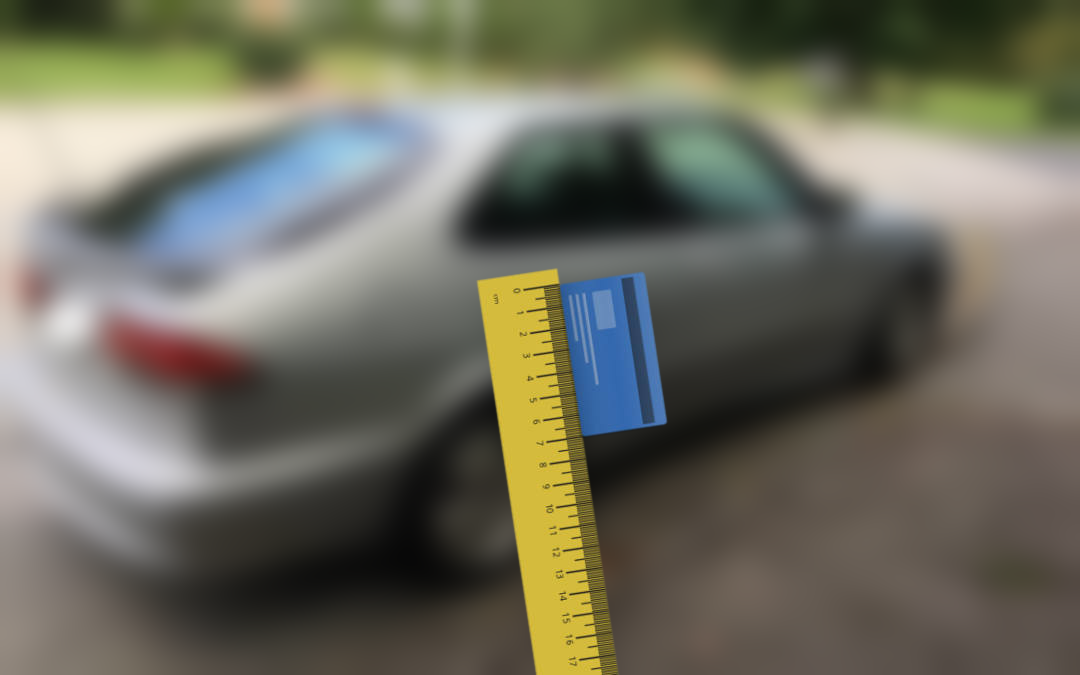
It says 7 cm
